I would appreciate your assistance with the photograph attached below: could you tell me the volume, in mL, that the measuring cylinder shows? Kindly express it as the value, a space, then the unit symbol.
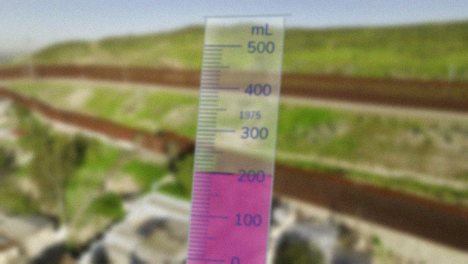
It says 200 mL
